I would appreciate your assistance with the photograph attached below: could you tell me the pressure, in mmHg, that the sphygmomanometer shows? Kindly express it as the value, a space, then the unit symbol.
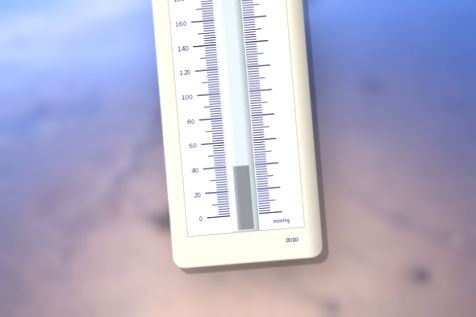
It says 40 mmHg
